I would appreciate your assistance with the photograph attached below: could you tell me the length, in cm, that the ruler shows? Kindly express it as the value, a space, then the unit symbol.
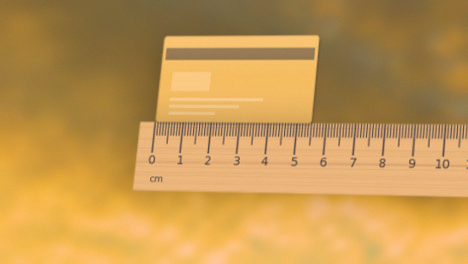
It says 5.5 cm
